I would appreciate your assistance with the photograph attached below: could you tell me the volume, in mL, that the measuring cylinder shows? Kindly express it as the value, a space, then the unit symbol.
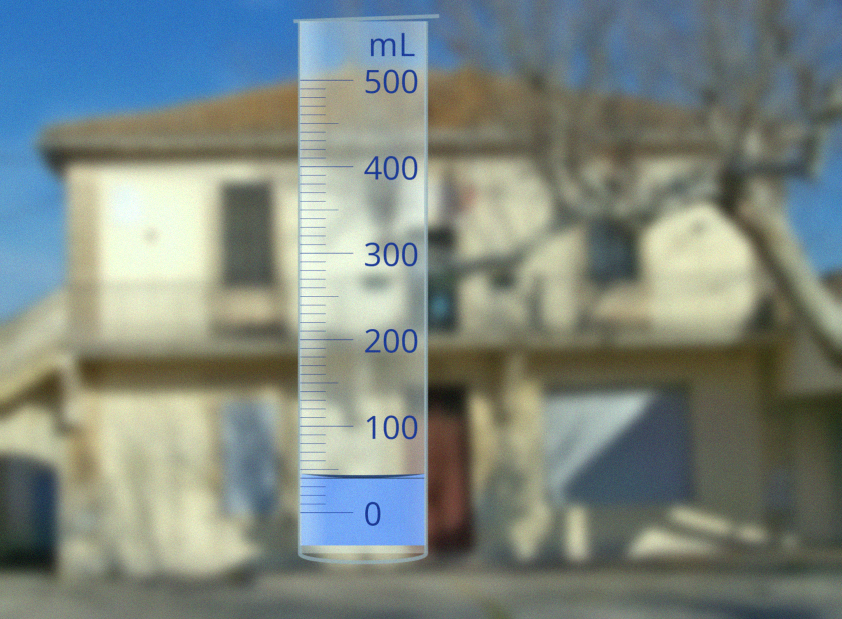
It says 40 mL
